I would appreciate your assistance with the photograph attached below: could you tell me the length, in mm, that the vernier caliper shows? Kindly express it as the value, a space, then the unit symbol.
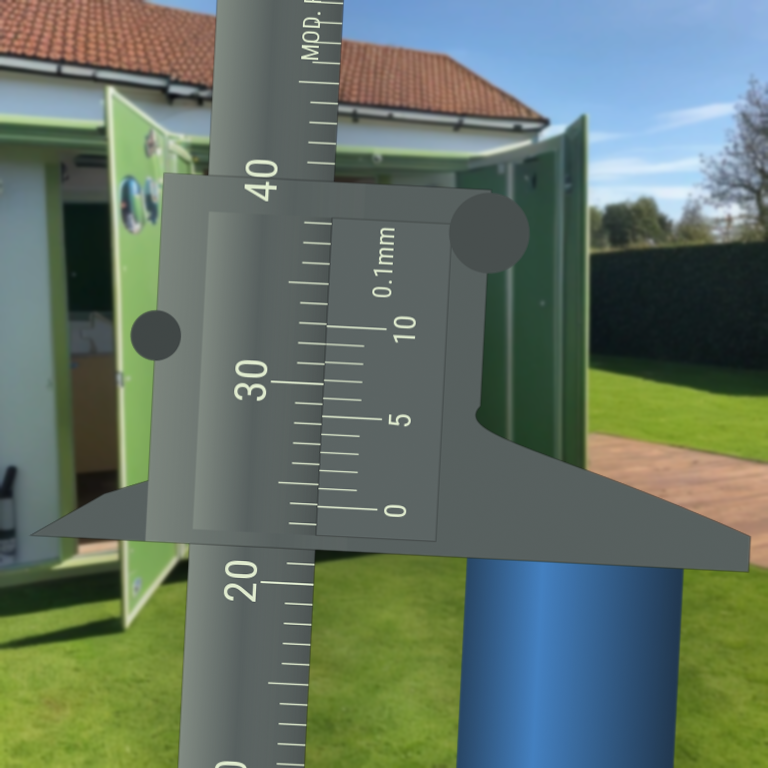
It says 23.9 mm
